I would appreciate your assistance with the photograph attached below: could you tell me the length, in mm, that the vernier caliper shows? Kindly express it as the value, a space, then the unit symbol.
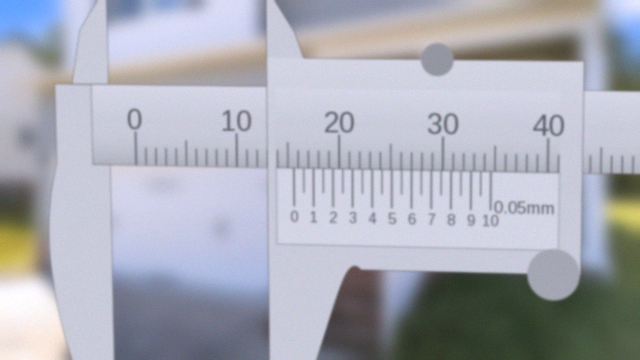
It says 15.6 mm
